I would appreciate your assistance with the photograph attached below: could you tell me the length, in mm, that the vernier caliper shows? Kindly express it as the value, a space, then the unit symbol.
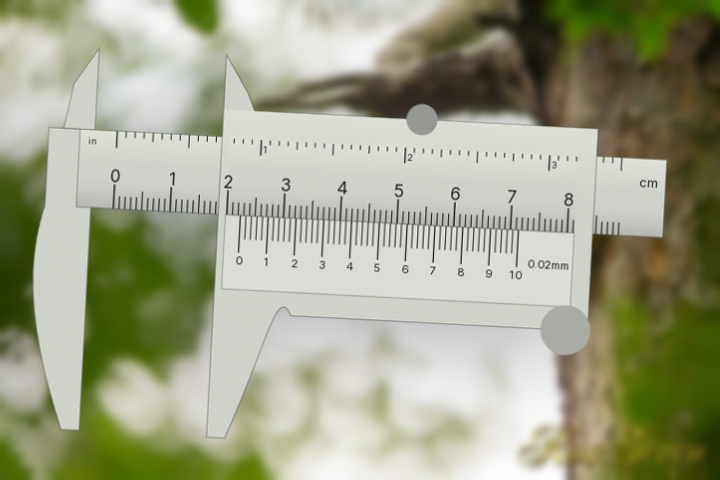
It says 22.4 mm
